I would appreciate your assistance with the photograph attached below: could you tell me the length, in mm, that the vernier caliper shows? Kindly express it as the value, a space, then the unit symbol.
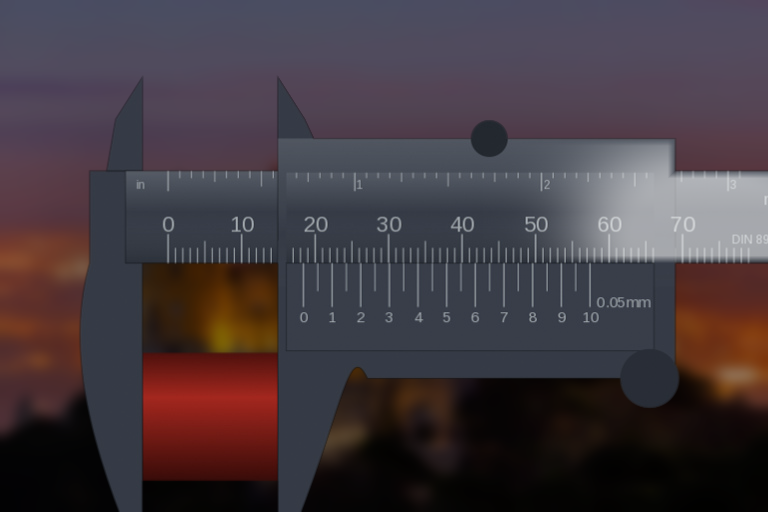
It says 18.4 mm
